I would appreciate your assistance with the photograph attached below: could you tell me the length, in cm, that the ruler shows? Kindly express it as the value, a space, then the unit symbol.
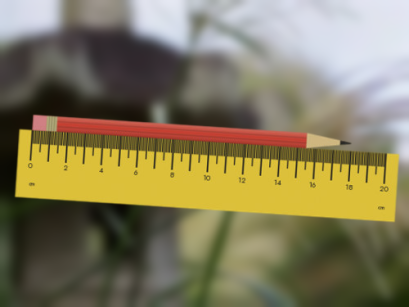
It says 18 cm
